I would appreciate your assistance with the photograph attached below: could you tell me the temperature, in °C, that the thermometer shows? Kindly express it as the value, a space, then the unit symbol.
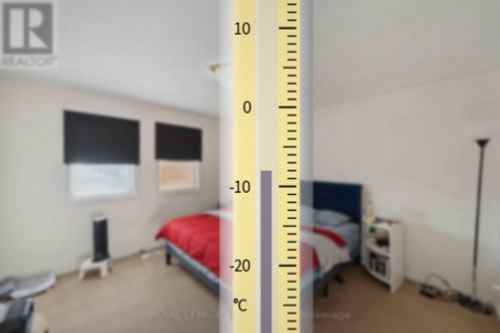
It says -8 °C
